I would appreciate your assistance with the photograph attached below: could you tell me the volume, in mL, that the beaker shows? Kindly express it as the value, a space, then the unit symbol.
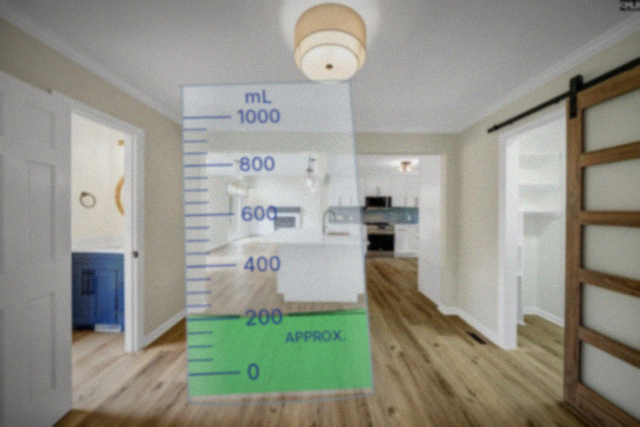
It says 200 mL
